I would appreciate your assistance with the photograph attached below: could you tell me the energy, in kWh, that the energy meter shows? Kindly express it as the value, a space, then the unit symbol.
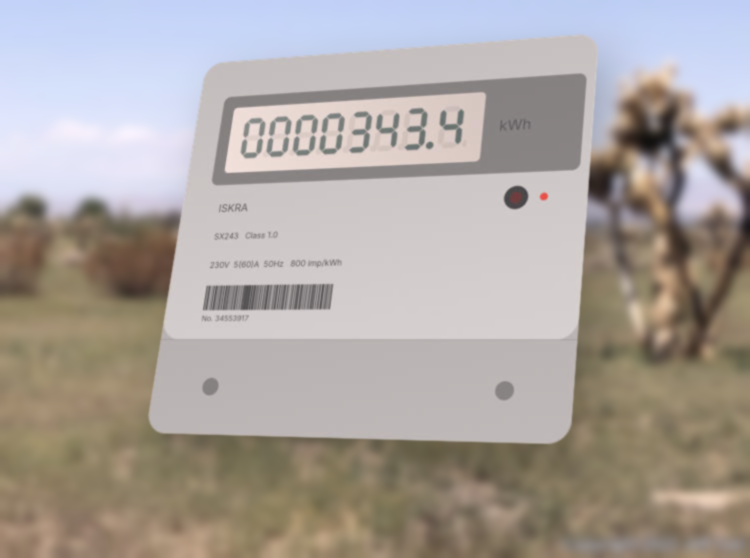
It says 343.4 kWh
